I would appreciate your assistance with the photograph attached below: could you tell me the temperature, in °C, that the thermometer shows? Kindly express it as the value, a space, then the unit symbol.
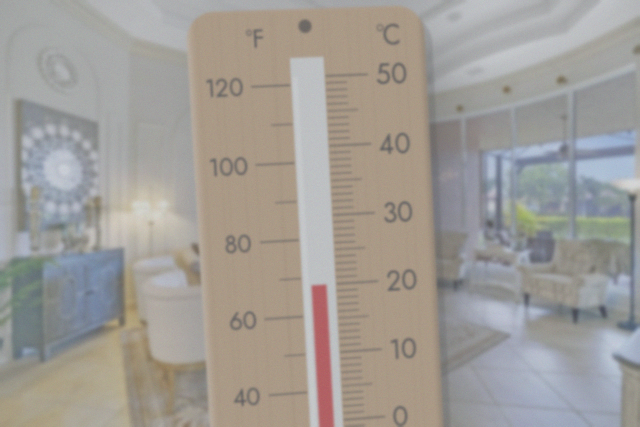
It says 20 °C
